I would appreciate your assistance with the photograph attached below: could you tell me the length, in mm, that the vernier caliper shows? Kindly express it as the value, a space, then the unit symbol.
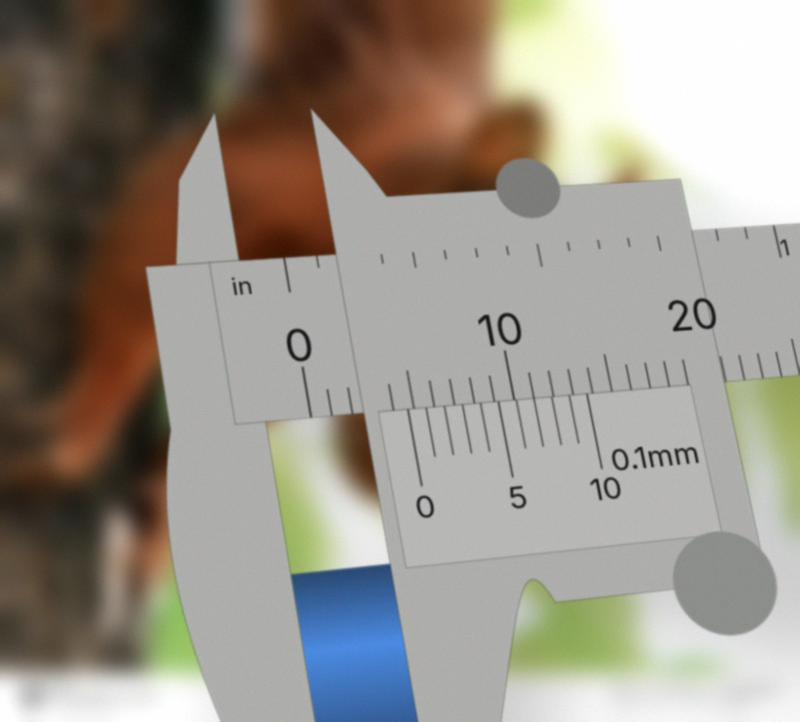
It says 4.7 mm
